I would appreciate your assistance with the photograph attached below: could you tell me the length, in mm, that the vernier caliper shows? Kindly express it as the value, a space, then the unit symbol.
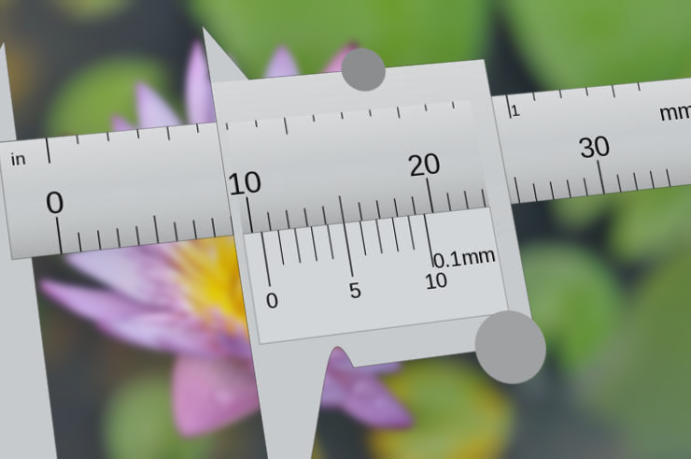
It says 10.5 mm
